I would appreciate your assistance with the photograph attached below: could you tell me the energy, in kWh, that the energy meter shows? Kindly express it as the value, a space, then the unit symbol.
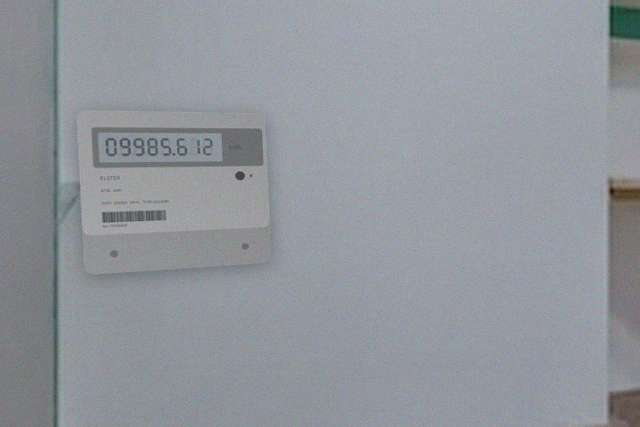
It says 9985.612 kWh
